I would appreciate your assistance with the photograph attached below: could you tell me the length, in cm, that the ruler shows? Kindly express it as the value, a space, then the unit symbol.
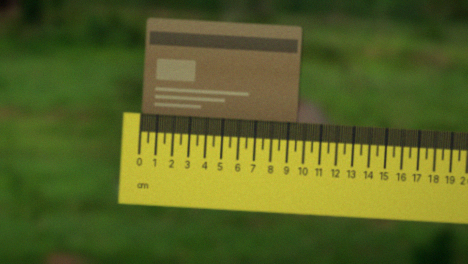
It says 9.5 cm
